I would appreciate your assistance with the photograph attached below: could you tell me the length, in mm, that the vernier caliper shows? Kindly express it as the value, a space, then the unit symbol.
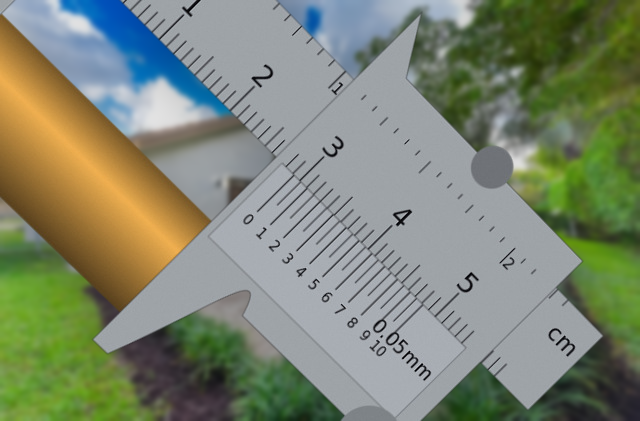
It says 29.2 mm
